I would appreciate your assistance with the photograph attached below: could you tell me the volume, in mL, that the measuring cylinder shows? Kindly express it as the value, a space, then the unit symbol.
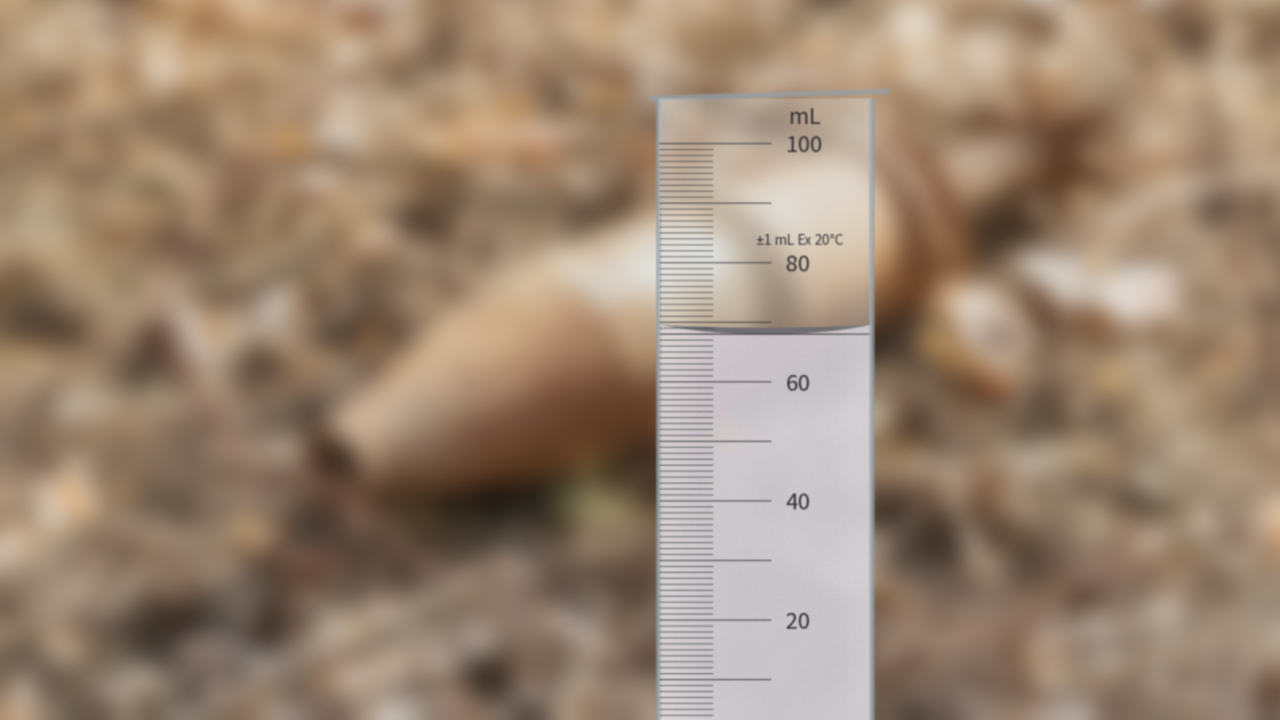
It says 68 mL
